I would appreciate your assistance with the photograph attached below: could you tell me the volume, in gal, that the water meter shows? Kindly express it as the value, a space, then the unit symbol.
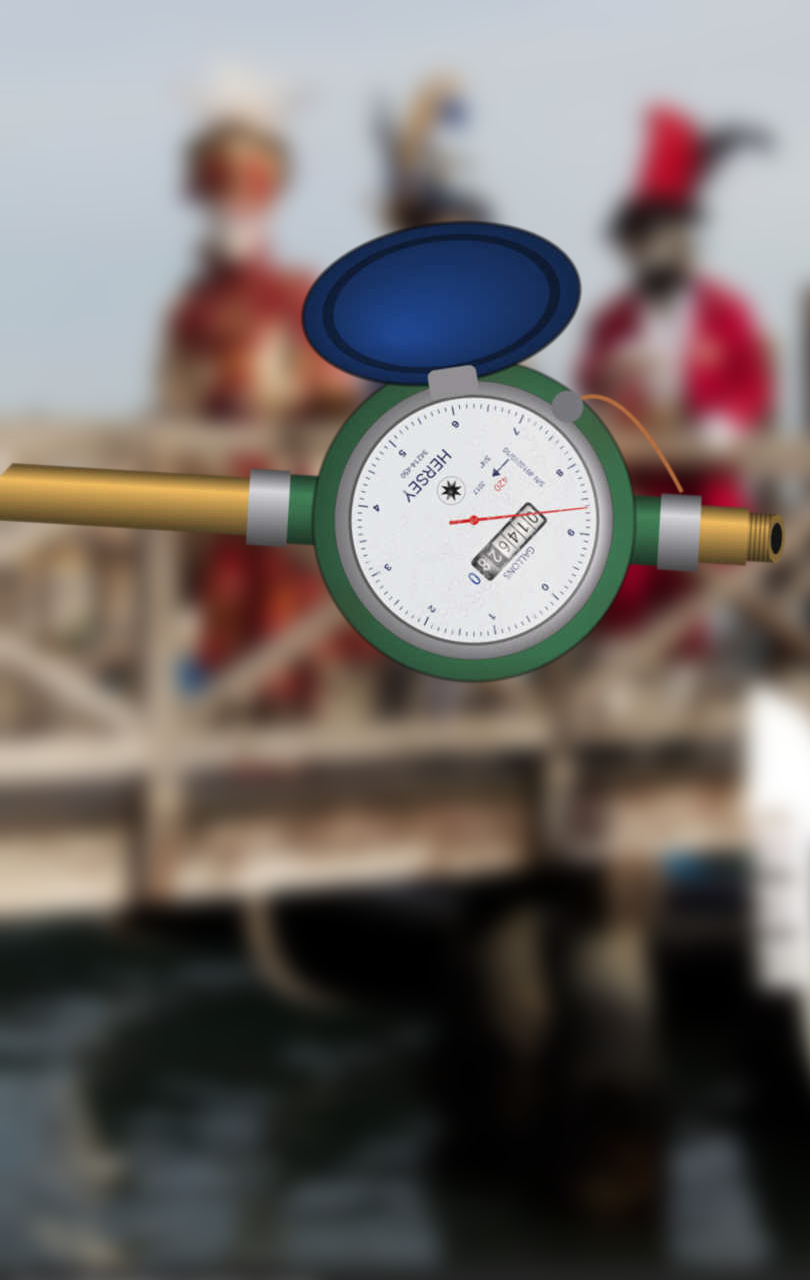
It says 146278.6 gal
